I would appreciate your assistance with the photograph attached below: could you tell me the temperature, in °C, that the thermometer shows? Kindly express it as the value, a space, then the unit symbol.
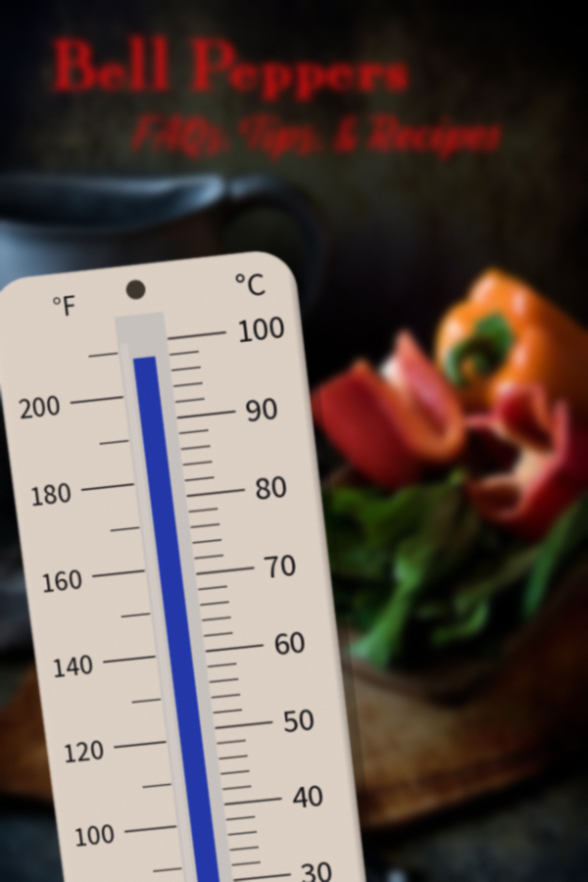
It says 98 °C
